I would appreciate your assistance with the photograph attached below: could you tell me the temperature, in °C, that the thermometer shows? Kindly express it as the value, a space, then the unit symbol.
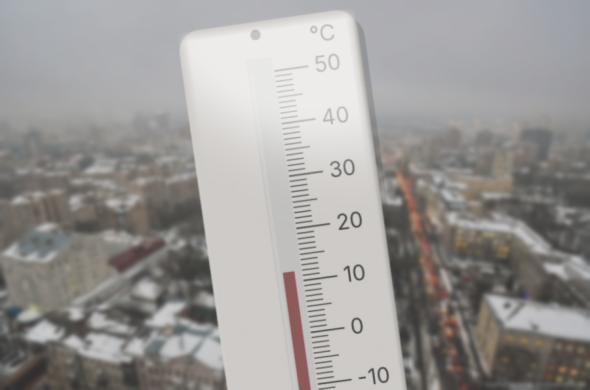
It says 12 °C
